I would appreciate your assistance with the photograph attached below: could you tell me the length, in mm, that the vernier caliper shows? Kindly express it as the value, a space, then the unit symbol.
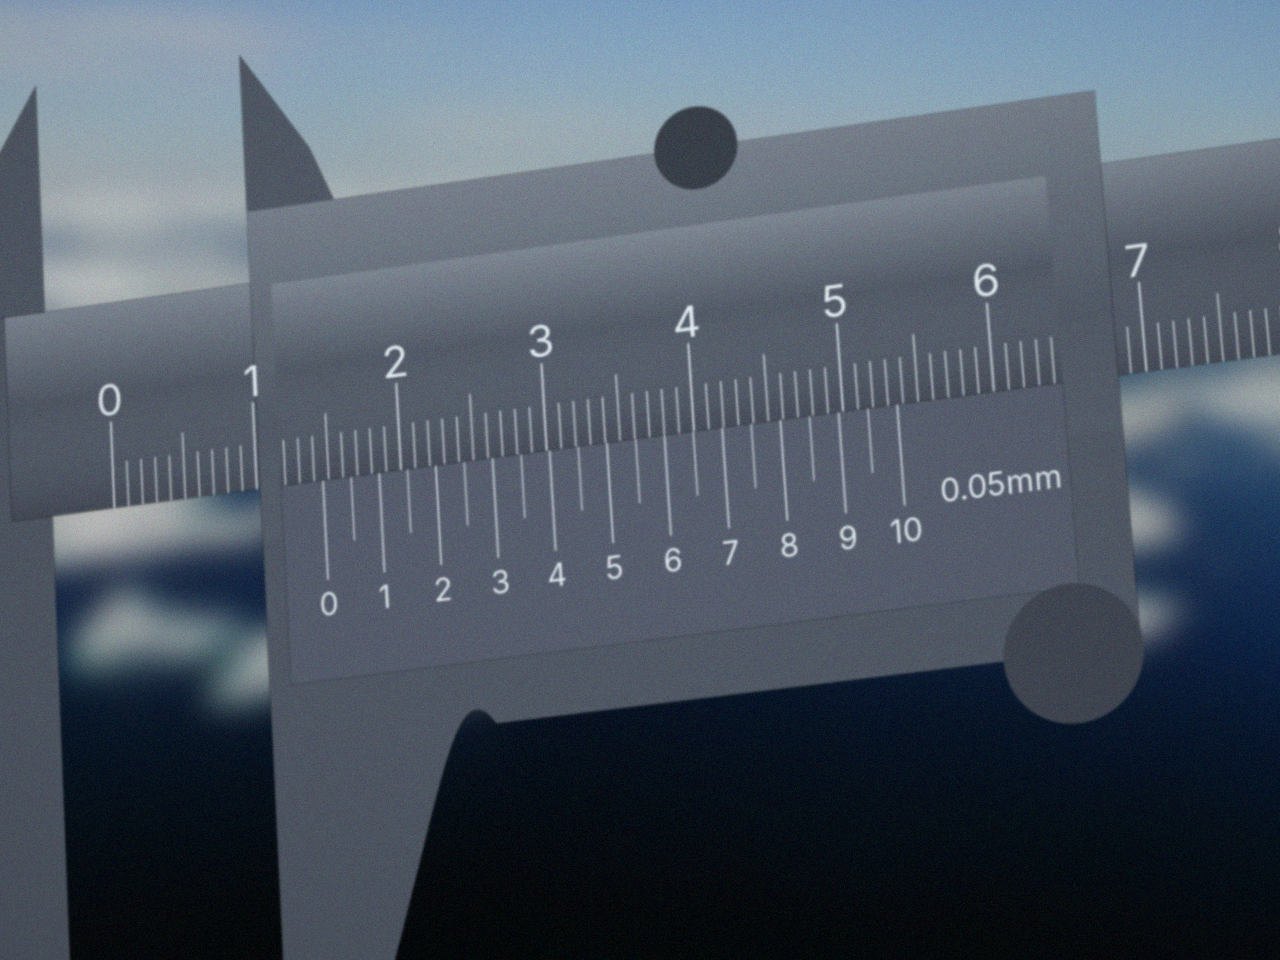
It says 14.6 mm
